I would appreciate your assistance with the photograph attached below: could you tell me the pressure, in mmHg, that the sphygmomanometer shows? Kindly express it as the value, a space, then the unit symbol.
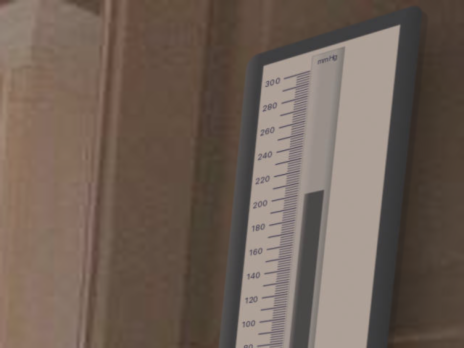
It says 200 mmHg
